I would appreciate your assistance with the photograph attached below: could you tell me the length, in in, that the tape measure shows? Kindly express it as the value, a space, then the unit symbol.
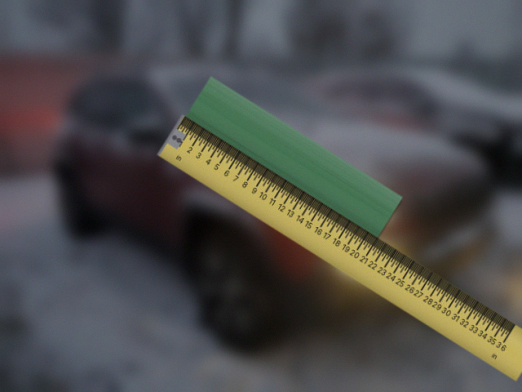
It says 21 in
